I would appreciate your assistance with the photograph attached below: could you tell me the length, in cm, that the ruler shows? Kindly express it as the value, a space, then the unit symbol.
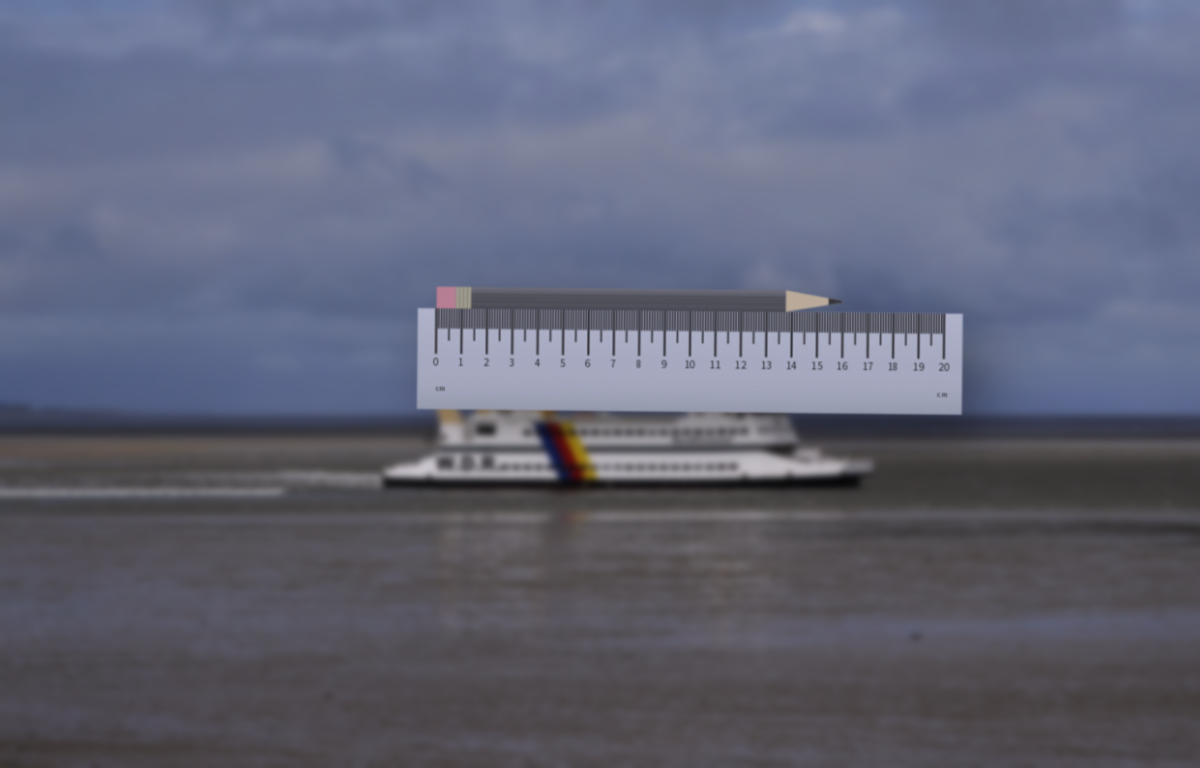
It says 16 cm
